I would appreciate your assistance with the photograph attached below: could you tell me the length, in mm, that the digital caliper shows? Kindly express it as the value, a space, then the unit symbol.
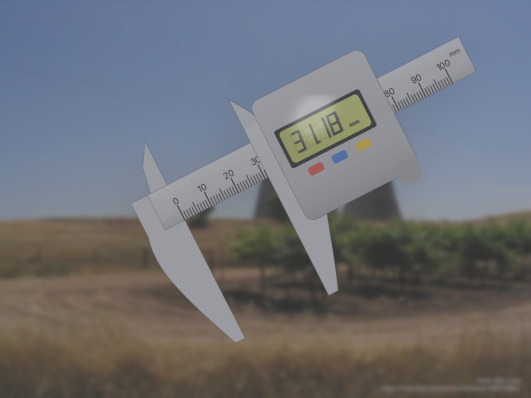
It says 31.18 mm
